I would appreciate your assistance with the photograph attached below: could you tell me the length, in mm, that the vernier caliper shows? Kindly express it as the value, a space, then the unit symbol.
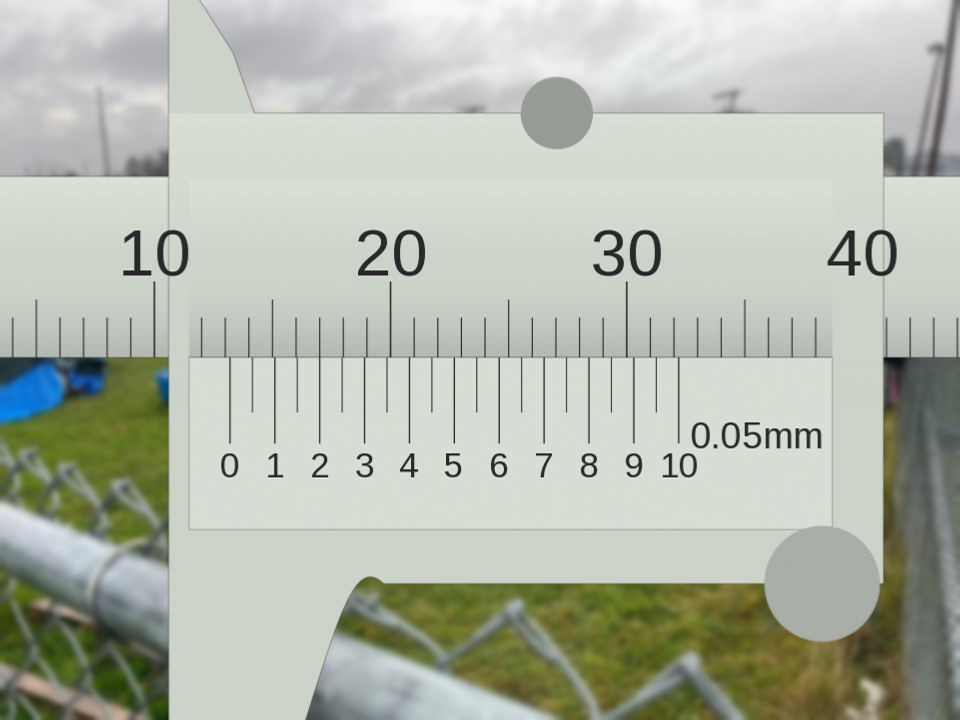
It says 13.20 mm
